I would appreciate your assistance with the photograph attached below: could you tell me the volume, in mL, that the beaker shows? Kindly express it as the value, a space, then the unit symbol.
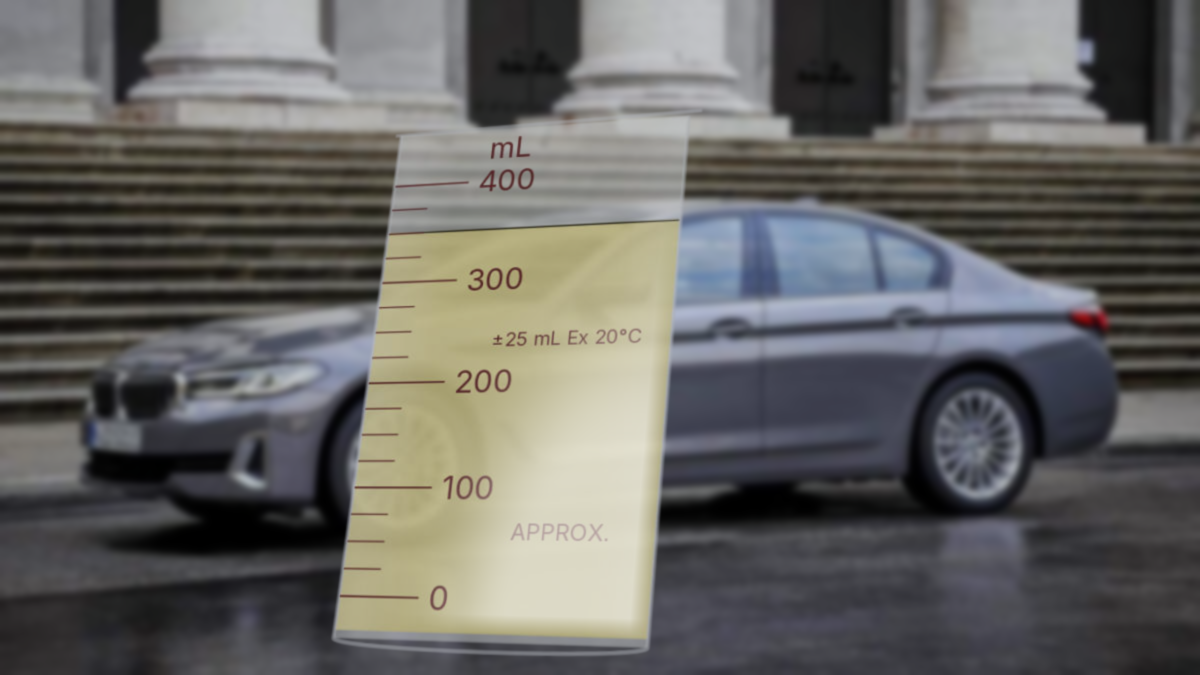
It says 350 mL
